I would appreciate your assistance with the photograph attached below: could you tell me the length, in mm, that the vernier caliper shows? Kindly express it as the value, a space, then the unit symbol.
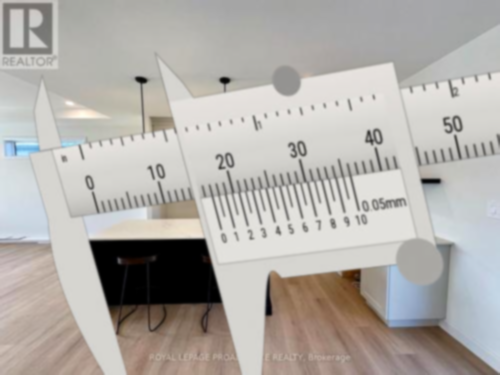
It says 17.0 mm
